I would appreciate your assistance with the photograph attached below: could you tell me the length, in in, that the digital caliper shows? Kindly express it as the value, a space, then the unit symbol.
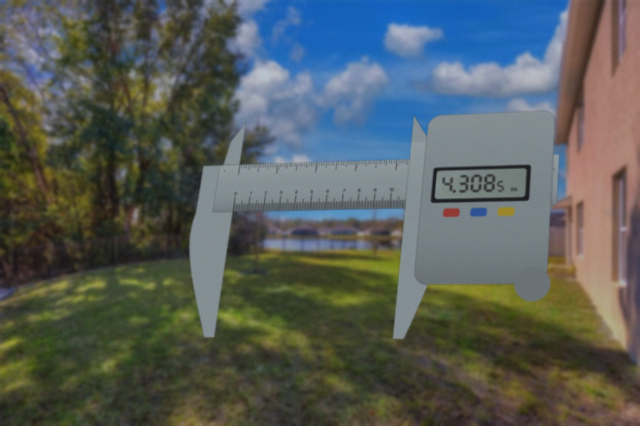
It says 4.3085 in
